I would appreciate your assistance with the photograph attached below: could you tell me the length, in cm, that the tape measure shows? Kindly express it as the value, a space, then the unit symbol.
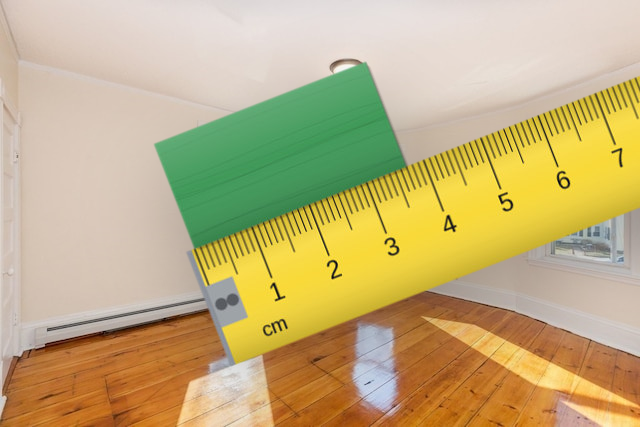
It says 3.7 cm
